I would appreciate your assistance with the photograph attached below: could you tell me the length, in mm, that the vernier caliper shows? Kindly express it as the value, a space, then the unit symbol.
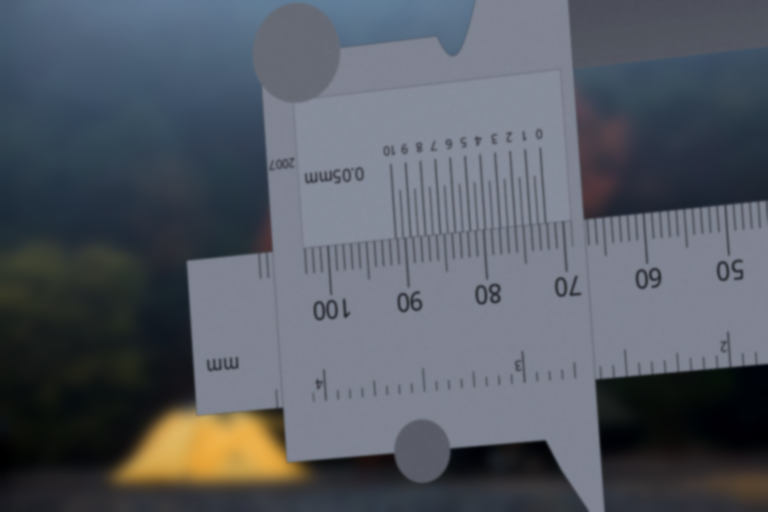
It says 72.2 mm
